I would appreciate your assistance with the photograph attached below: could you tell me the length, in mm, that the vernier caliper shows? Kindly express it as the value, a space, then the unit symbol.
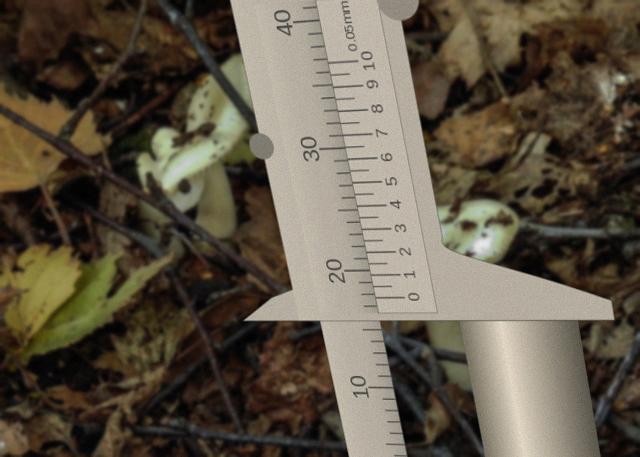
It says 17.7 mm
